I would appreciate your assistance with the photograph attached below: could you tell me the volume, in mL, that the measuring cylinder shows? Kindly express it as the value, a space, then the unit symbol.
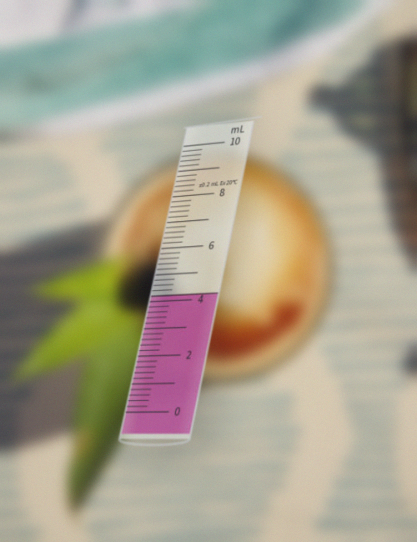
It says 4.2 mL
